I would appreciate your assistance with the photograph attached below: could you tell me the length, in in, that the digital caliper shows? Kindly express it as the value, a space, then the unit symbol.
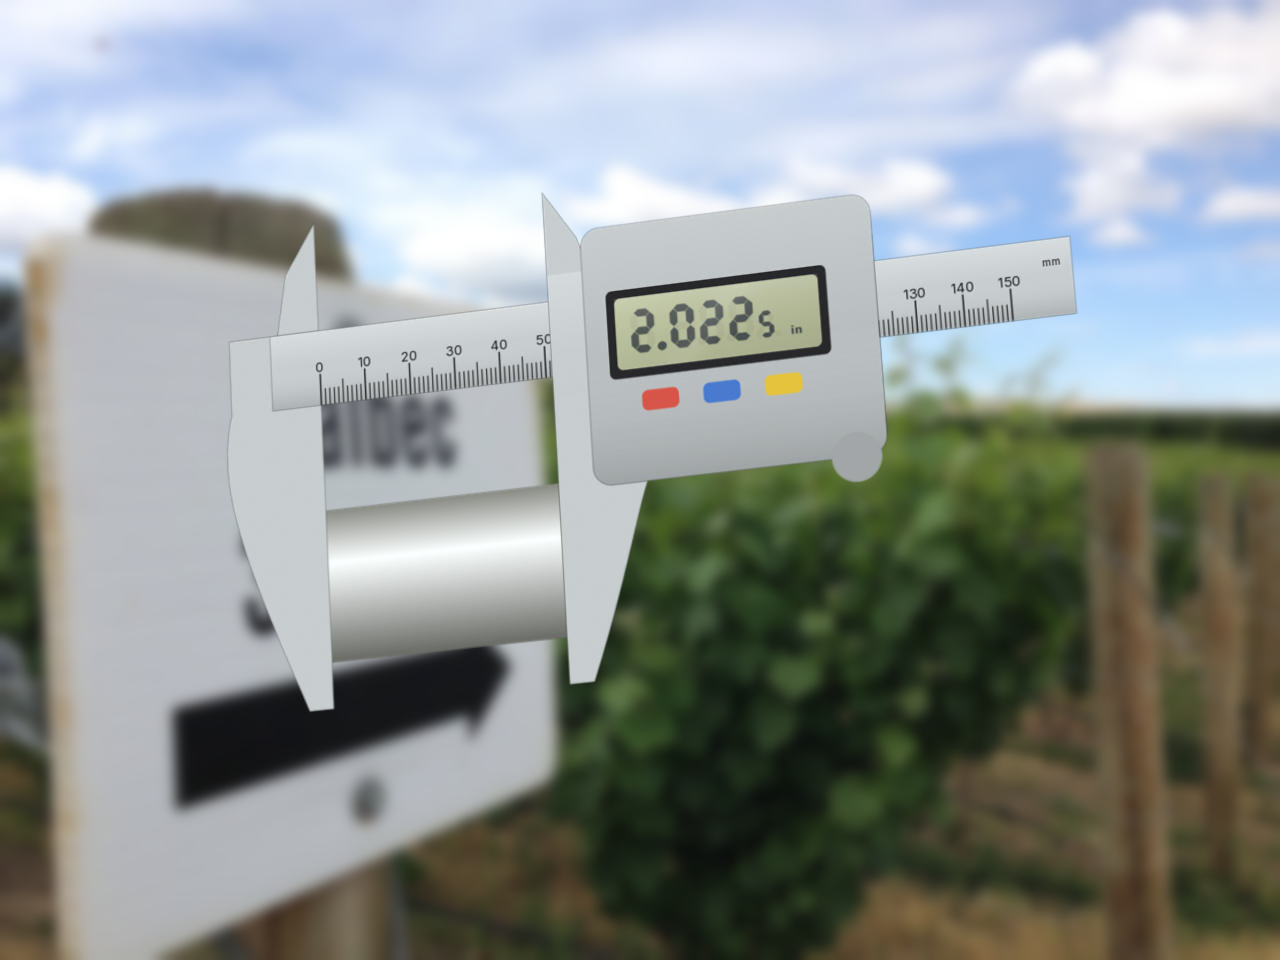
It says 2.0225 in
